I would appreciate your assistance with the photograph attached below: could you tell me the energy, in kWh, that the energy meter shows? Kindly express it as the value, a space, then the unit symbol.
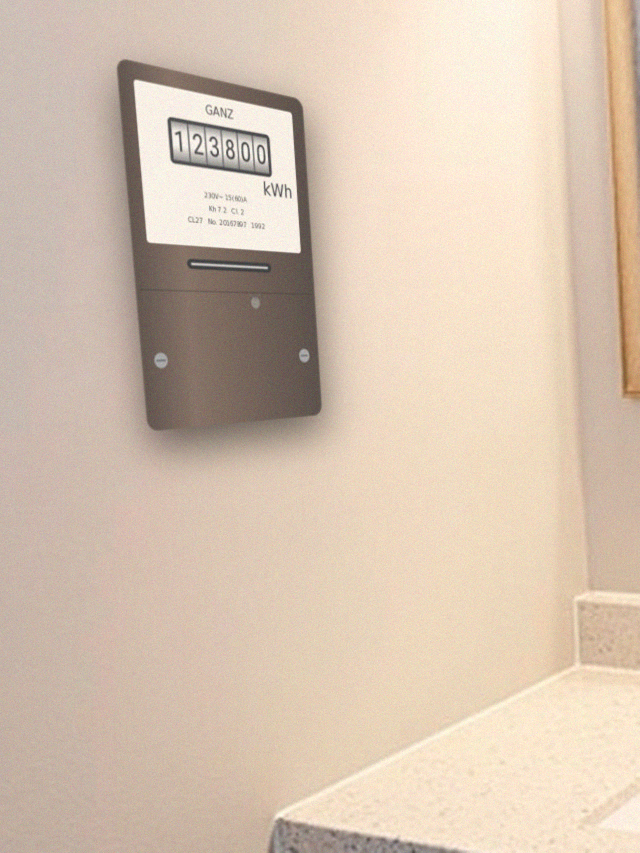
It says 123800 kWh
